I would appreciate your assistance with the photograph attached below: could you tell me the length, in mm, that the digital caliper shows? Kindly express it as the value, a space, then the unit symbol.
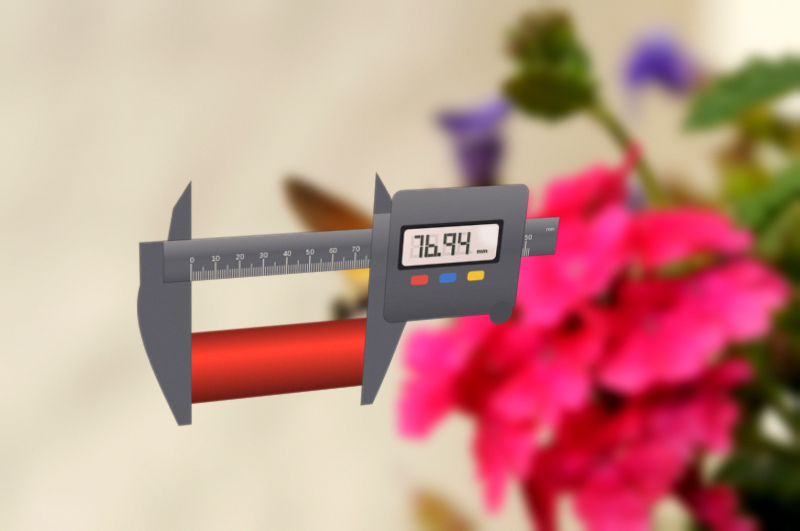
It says 76.94 mm
